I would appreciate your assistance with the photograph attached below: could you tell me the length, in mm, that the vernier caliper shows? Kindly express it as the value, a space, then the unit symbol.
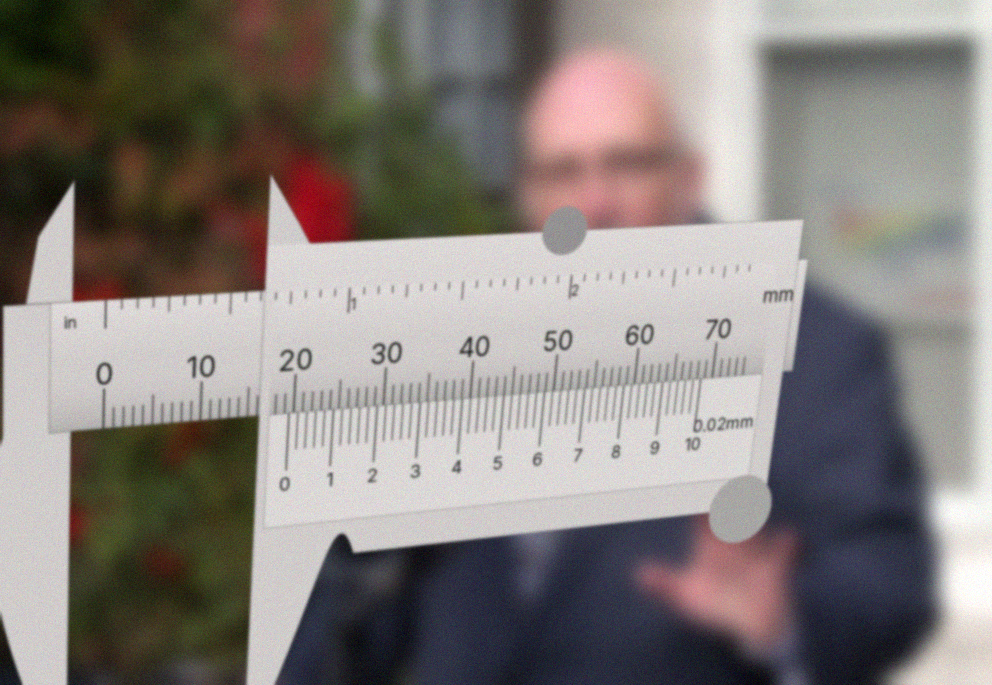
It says 19.5 mm
